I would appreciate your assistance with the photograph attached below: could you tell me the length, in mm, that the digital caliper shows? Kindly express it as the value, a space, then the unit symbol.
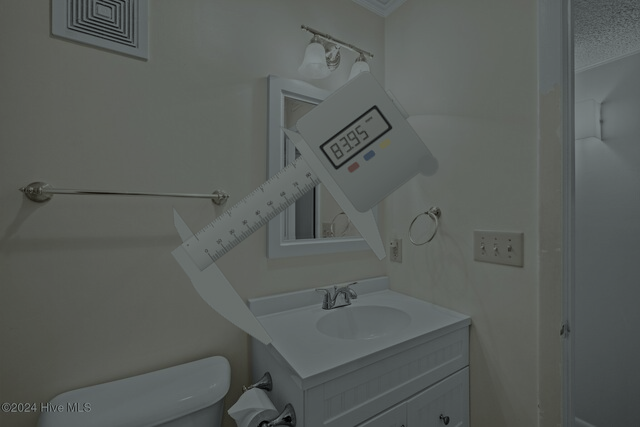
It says 83.95 mm
